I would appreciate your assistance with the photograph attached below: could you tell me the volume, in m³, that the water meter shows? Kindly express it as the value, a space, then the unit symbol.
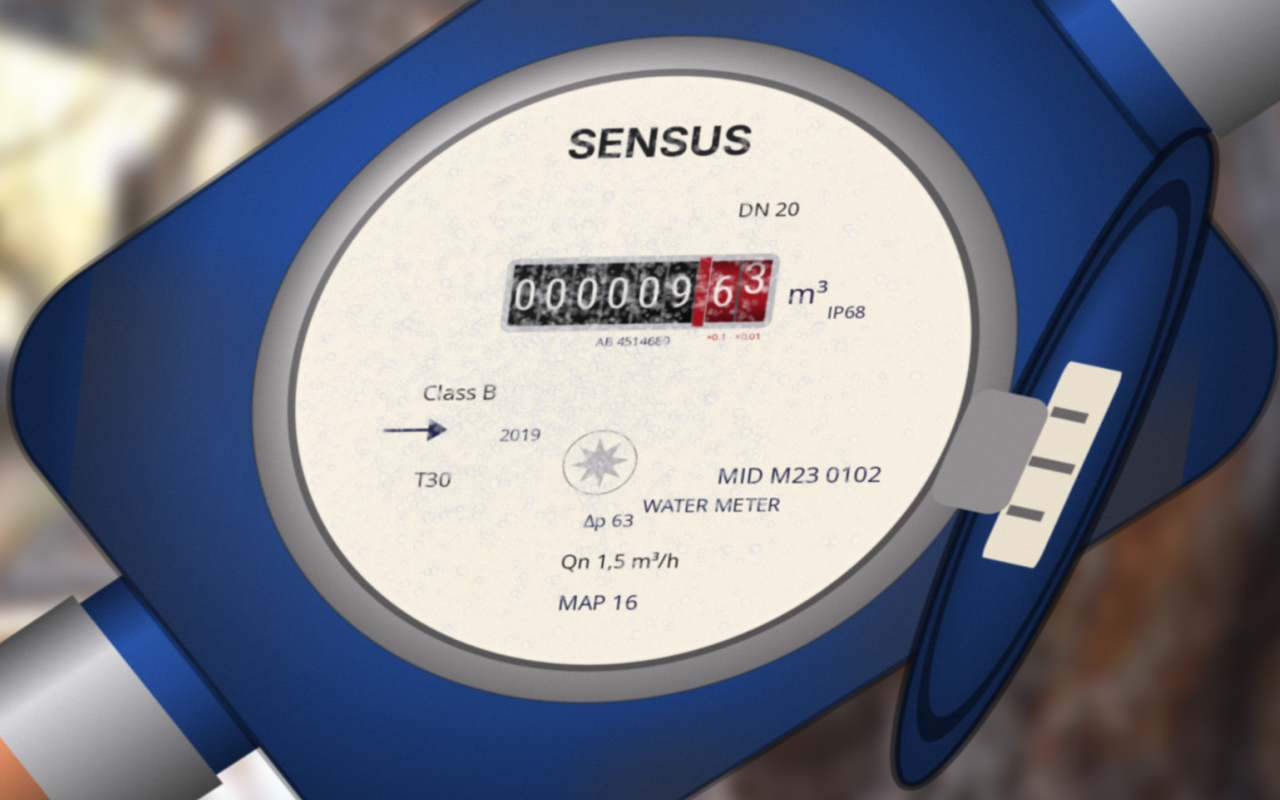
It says 9.63 m³
